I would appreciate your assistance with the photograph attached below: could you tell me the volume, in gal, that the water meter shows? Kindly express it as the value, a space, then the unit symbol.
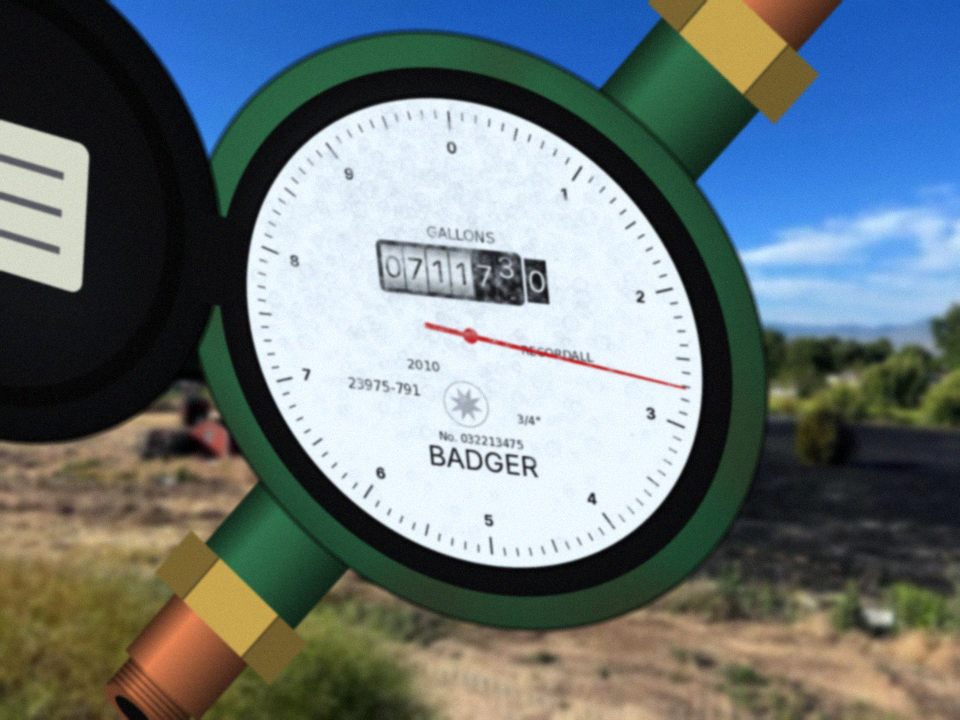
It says 711732.7 gal
